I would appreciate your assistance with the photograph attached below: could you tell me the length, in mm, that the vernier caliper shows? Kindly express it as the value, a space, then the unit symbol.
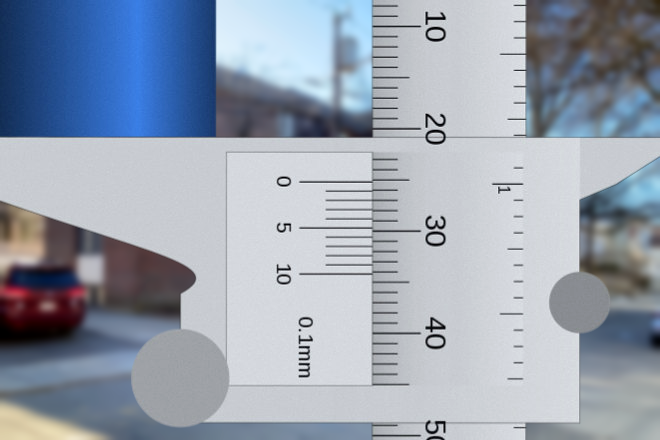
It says 25.2 mm
